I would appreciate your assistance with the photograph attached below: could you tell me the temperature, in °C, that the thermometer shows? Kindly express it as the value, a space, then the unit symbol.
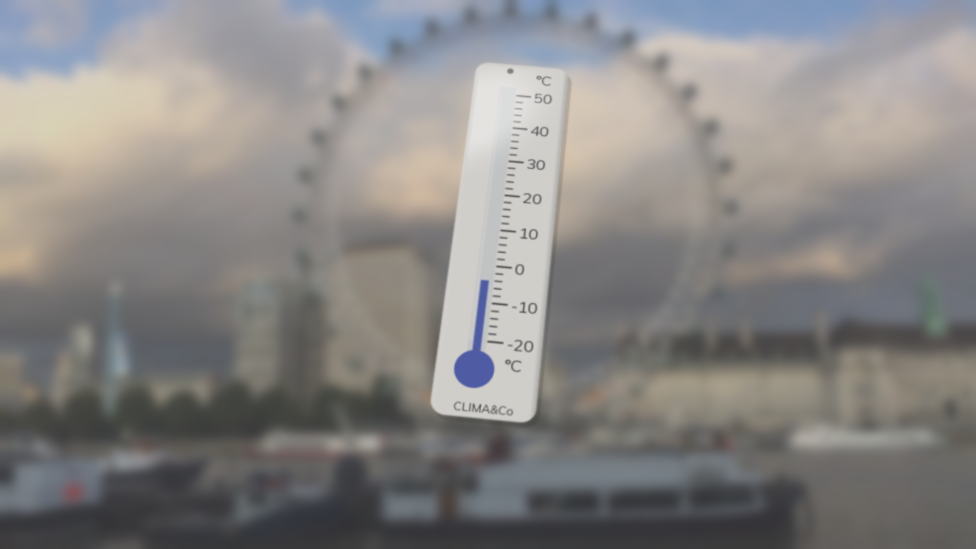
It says -4 °C
